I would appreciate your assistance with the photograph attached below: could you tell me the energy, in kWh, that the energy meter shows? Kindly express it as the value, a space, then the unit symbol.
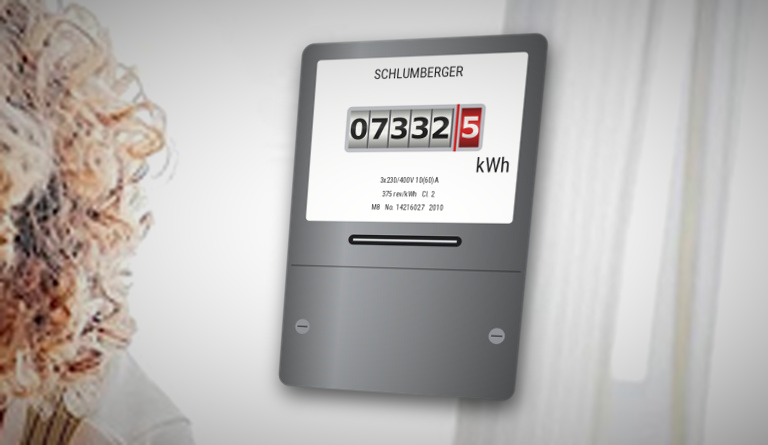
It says 7332.5 kWh
